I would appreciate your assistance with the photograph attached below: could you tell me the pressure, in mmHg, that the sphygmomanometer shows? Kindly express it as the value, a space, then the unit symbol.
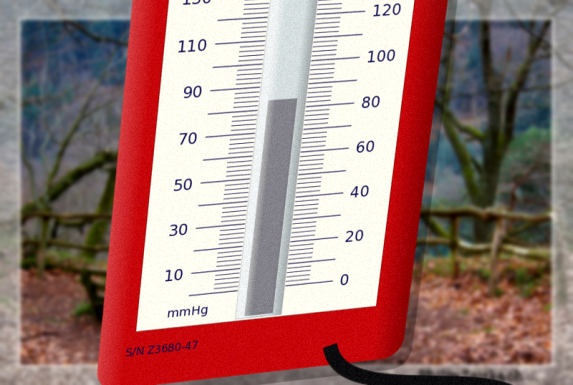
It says 84 mmHg
